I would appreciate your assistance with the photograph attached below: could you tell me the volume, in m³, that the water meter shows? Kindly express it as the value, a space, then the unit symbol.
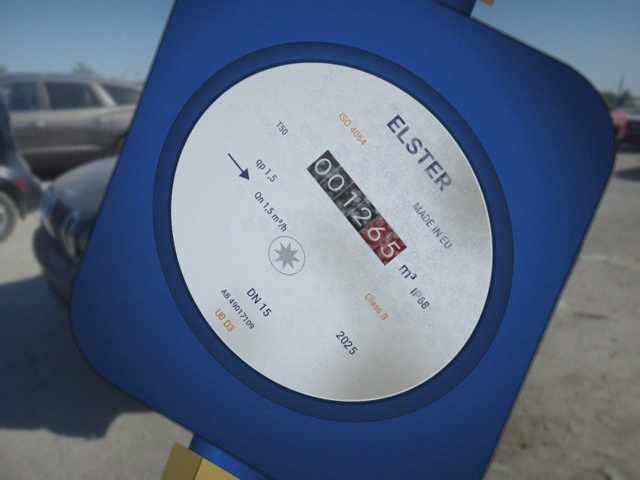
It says 12.65 m³
